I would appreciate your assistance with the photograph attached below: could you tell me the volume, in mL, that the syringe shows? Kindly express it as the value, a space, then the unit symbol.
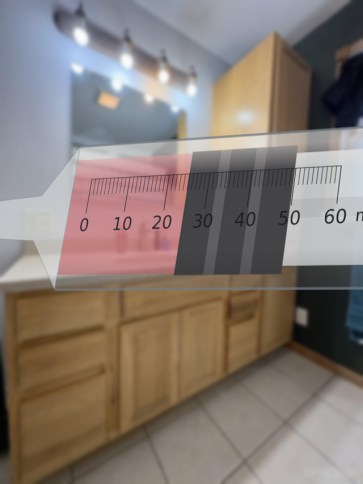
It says 25 mL
